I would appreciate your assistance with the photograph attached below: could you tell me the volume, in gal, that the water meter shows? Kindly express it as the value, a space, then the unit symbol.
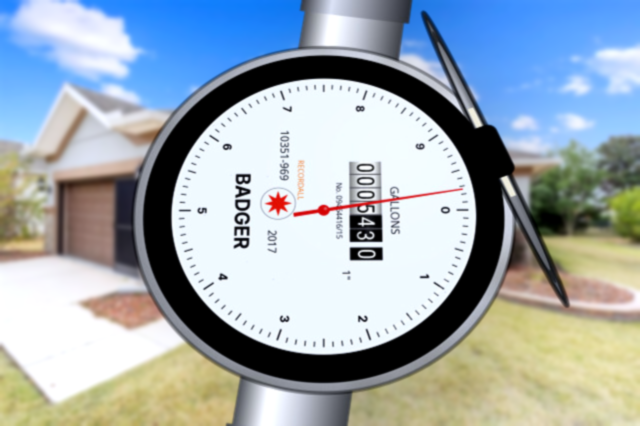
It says 5429.7 gal
